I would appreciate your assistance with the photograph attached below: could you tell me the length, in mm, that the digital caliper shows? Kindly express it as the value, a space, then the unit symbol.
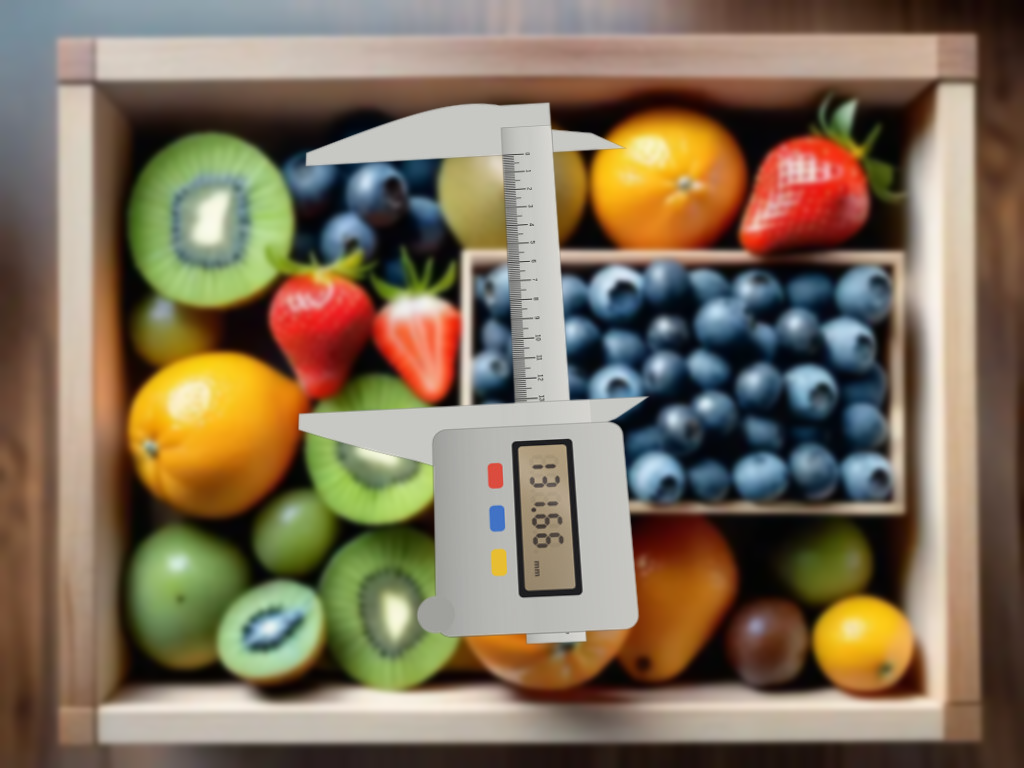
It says 131.66 mm
